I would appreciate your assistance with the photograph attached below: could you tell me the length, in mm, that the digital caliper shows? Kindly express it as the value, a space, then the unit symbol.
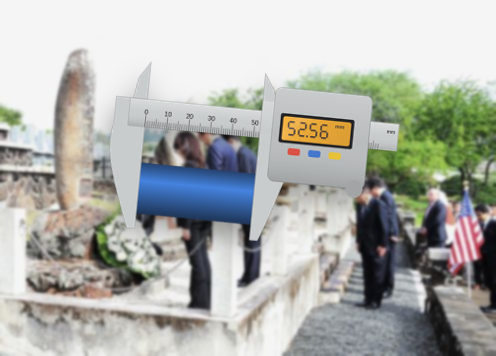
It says 52.56 mm
